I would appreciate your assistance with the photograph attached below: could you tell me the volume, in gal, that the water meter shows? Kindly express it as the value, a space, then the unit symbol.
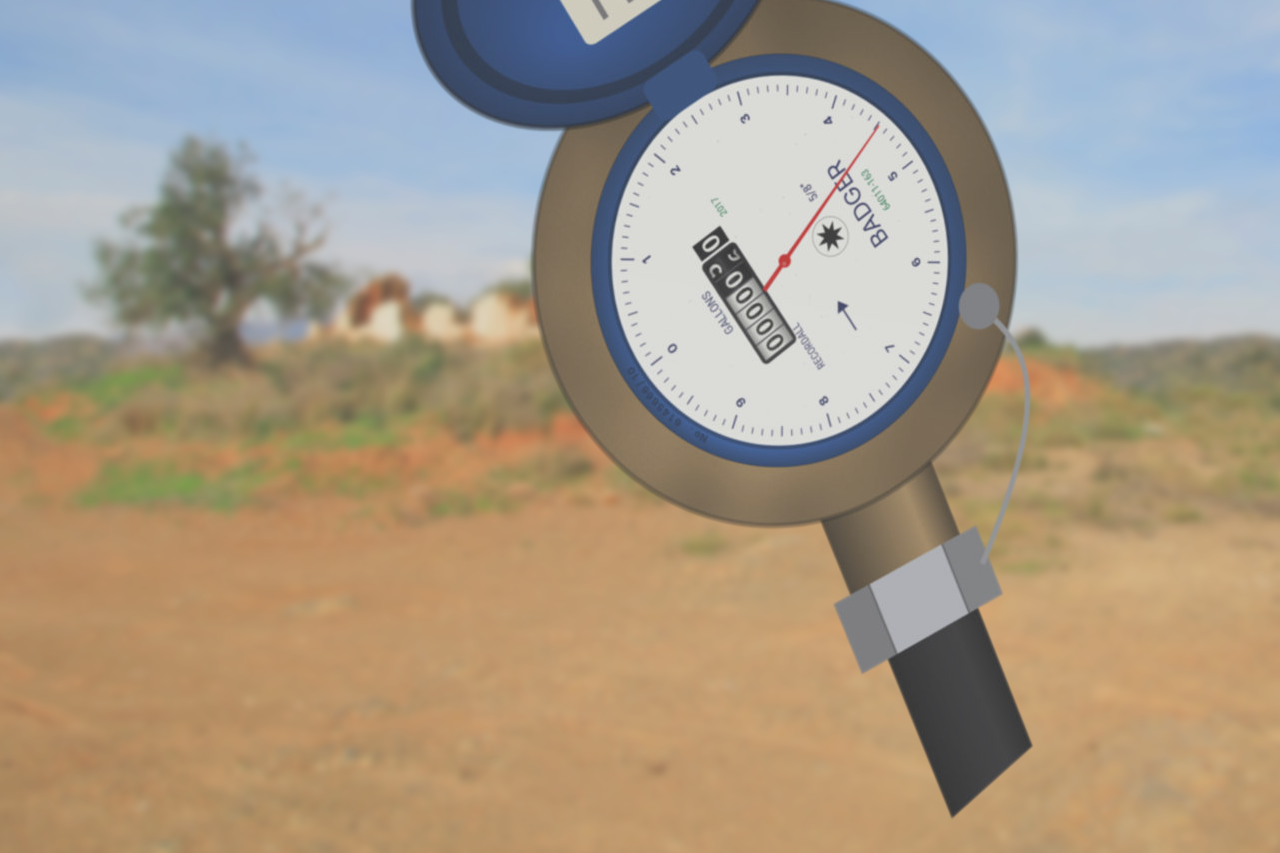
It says 54.5 gal
